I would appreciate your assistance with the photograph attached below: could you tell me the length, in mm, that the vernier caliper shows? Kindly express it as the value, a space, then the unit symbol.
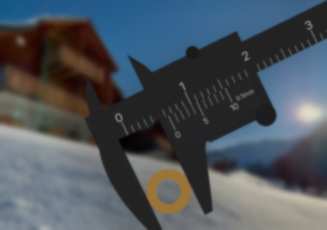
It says 6.4 mm
